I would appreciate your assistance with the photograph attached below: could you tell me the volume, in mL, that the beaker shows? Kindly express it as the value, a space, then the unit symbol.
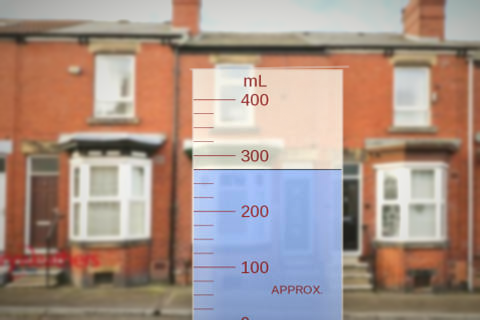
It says 275 mL
